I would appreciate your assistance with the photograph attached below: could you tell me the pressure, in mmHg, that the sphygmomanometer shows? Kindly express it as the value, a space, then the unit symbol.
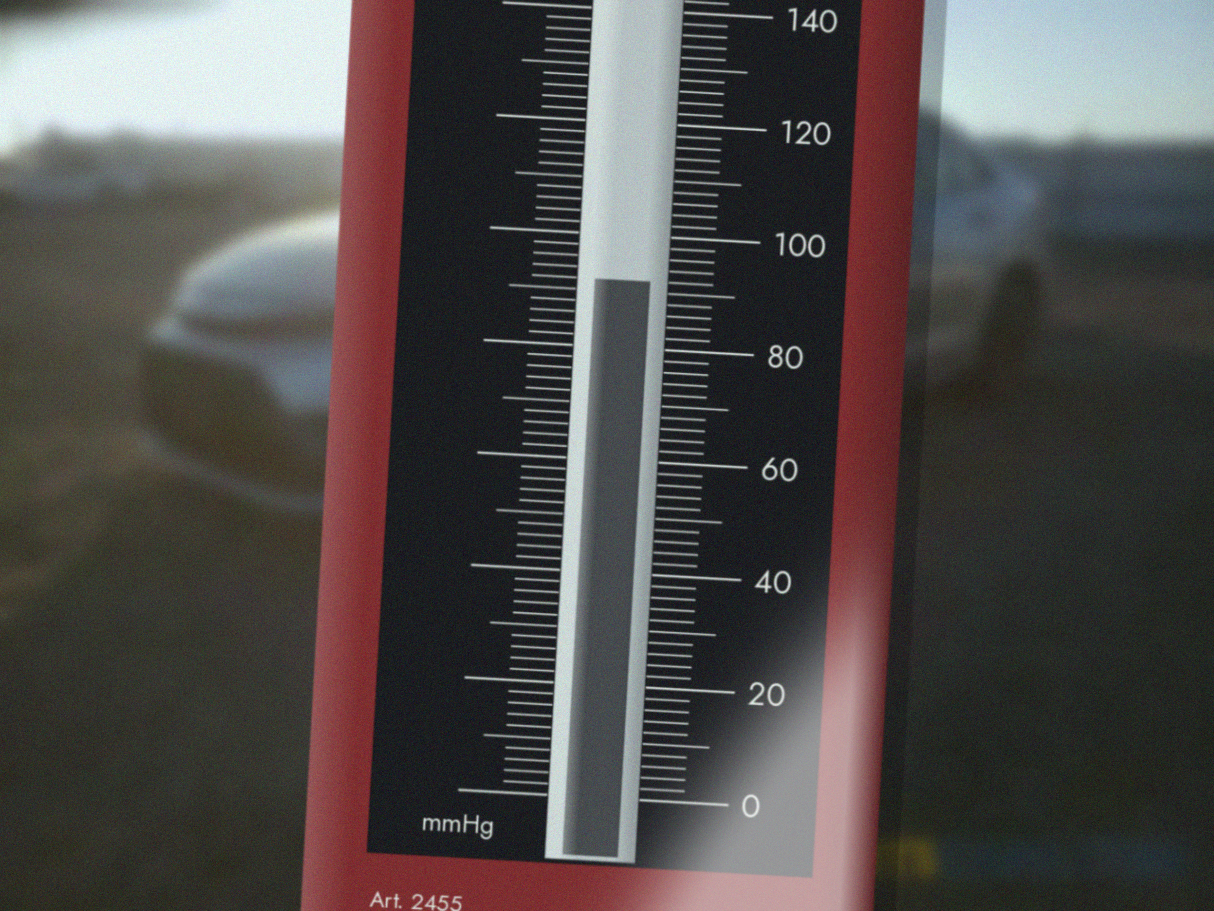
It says 92 mmHg
